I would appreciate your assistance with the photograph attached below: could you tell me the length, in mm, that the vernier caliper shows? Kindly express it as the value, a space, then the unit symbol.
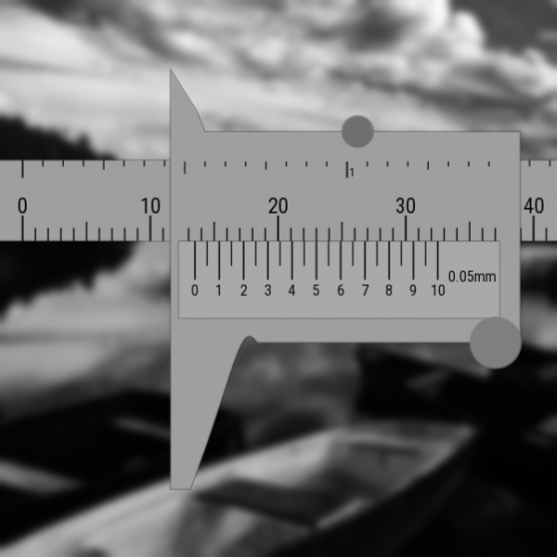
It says 13.5 mm
